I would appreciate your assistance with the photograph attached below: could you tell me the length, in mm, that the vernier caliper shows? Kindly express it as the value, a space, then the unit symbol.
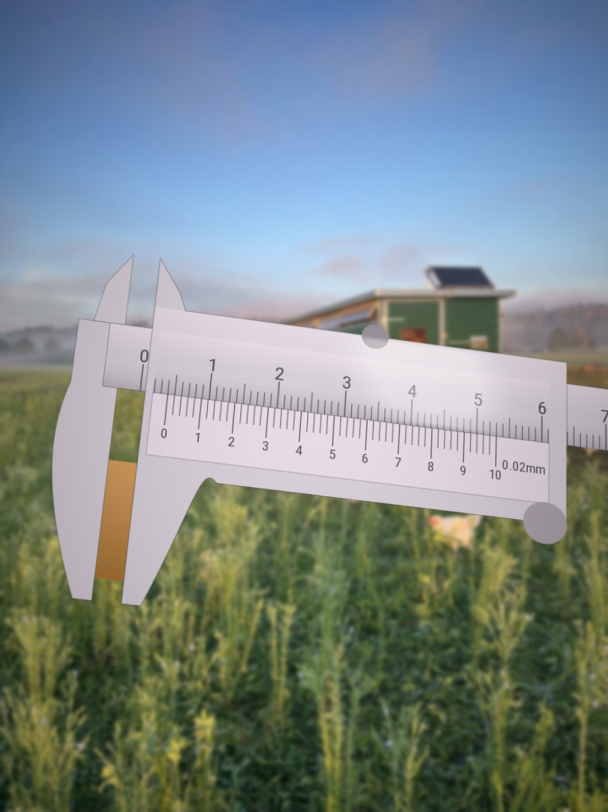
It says 4.0 mm
